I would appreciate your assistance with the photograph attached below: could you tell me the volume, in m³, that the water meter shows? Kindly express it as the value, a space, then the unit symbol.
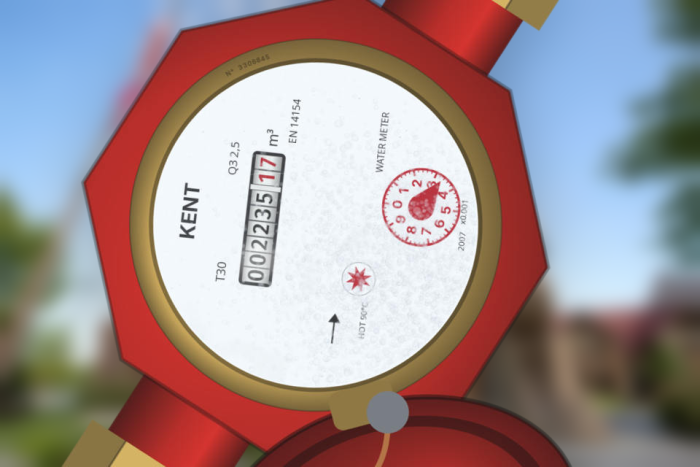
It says 2235.173 m³
